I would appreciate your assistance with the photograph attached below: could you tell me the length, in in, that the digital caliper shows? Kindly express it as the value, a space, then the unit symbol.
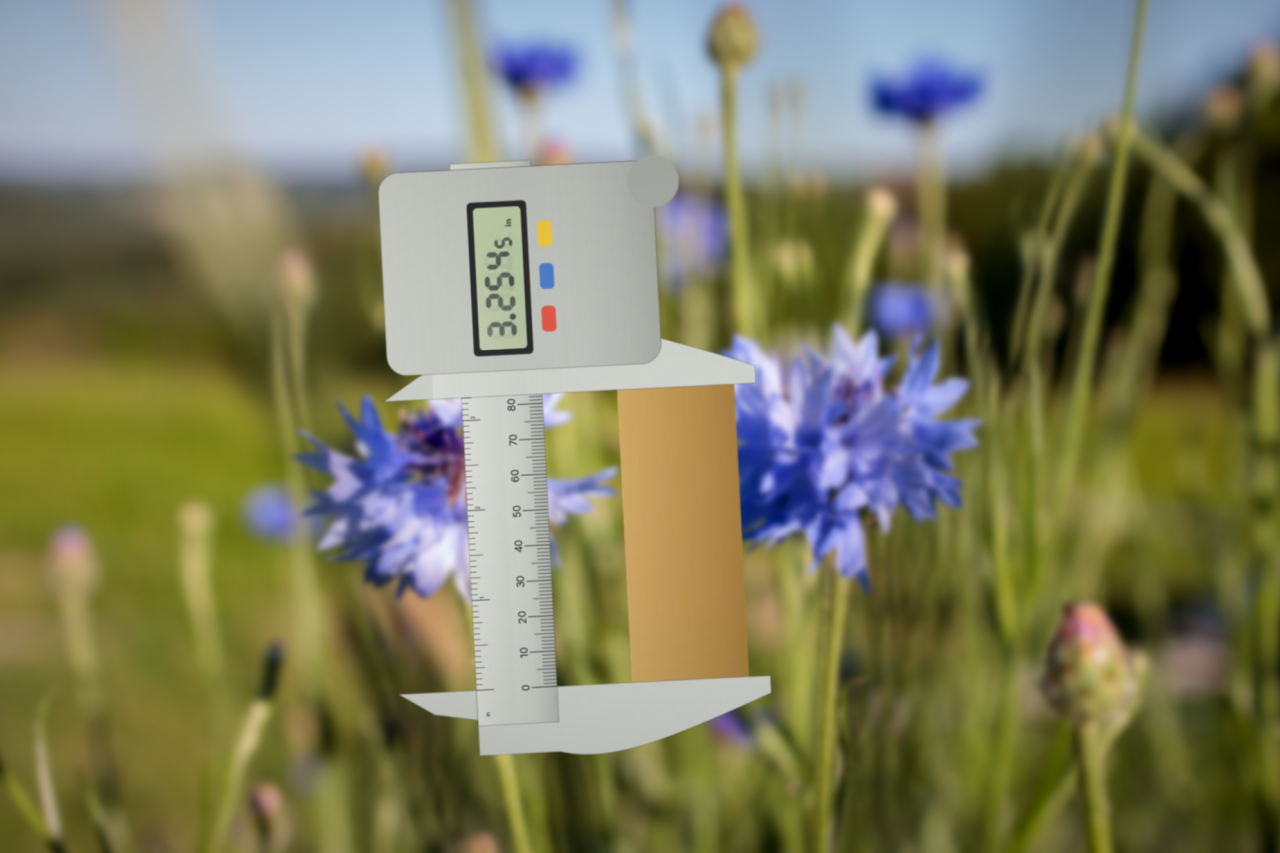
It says 3.2545 in
